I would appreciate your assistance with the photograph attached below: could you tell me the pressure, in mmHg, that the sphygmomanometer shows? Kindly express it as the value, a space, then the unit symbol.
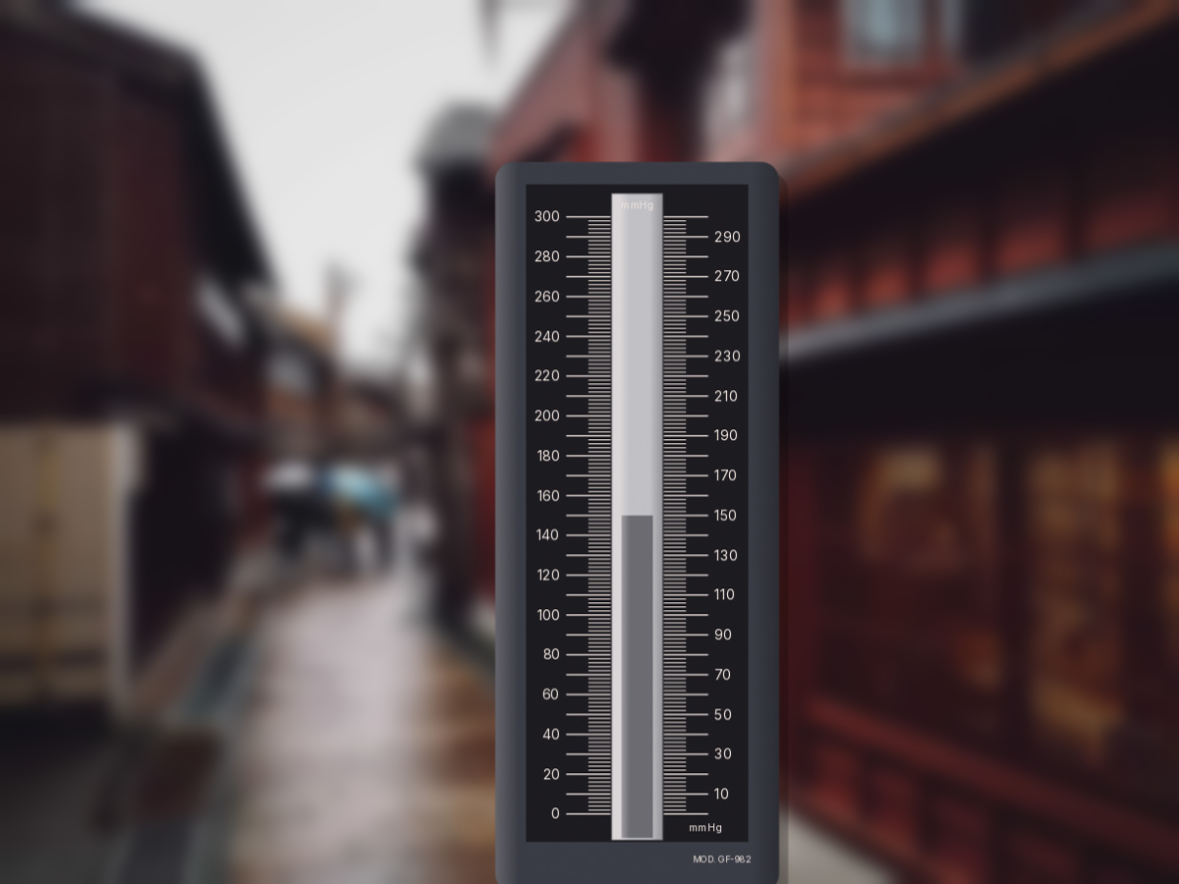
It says 150 mmHg
